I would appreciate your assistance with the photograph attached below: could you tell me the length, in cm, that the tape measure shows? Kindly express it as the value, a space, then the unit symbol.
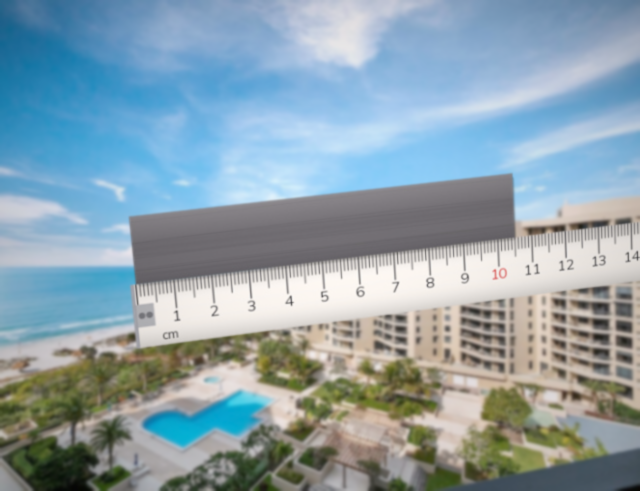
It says 10.5 cm
